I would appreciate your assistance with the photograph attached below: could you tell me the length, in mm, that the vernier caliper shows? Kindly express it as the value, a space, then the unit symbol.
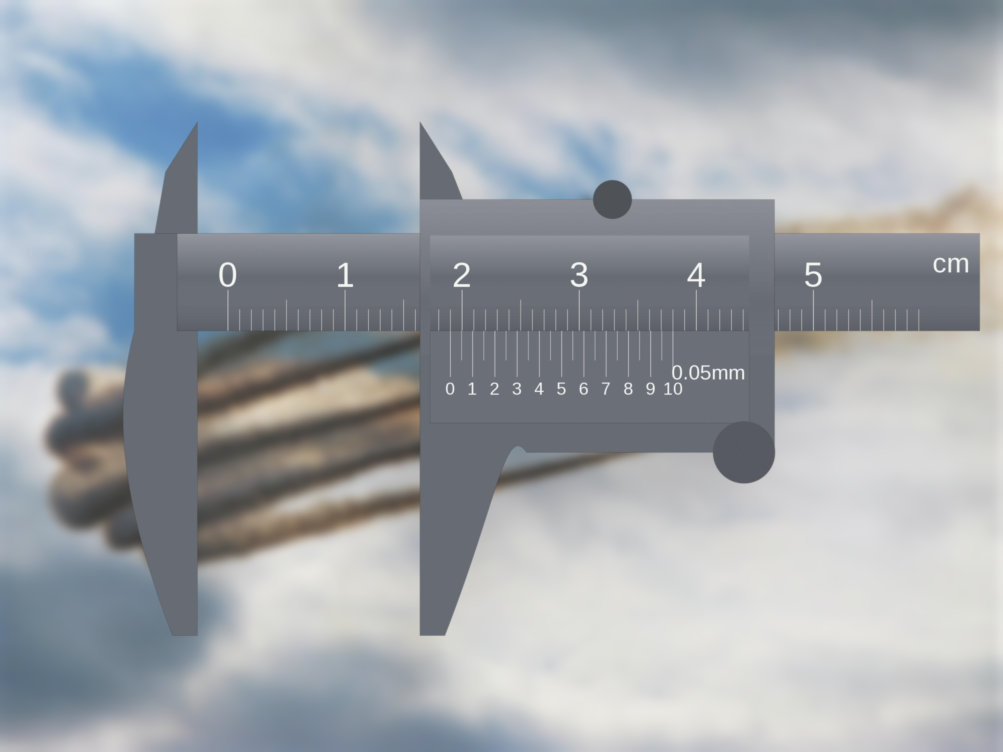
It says 19.0 mm
